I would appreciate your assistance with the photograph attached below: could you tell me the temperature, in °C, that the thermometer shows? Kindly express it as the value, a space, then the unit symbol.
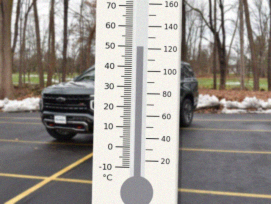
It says 50 °C
